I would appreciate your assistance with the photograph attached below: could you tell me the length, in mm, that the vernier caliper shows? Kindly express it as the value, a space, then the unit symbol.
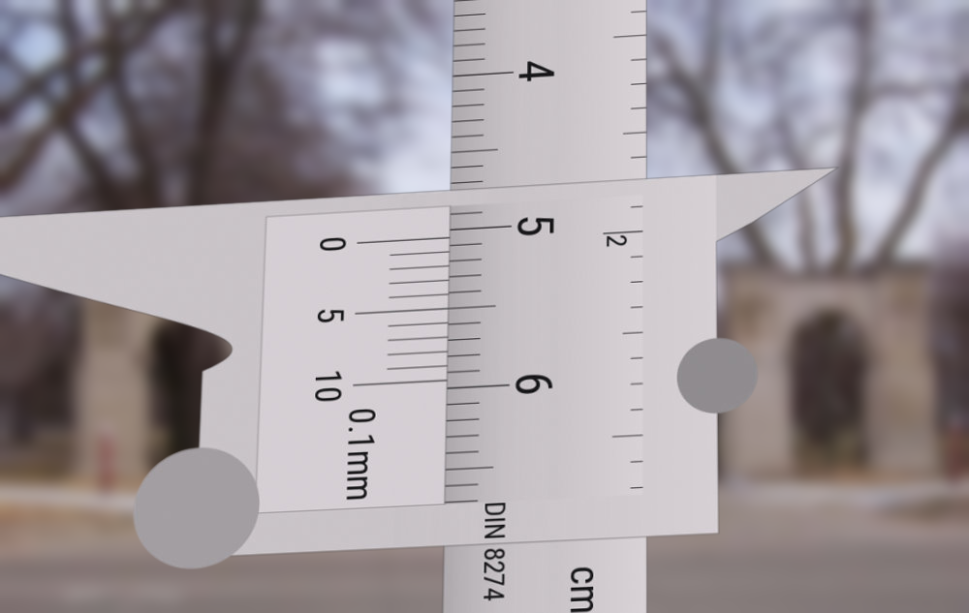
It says 50.5 mm
